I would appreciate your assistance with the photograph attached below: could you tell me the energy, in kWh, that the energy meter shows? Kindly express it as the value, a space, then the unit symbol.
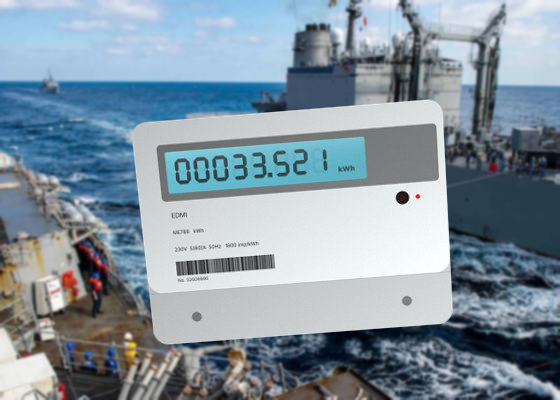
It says 33.521 kWh
